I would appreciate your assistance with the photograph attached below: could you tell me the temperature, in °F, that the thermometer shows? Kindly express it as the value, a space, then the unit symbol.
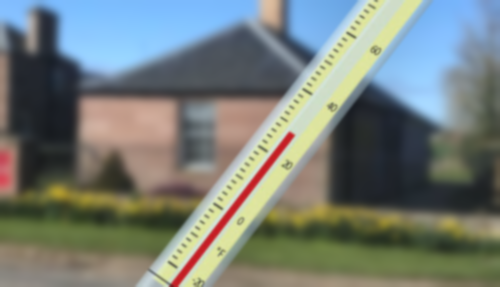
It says 28 °F
